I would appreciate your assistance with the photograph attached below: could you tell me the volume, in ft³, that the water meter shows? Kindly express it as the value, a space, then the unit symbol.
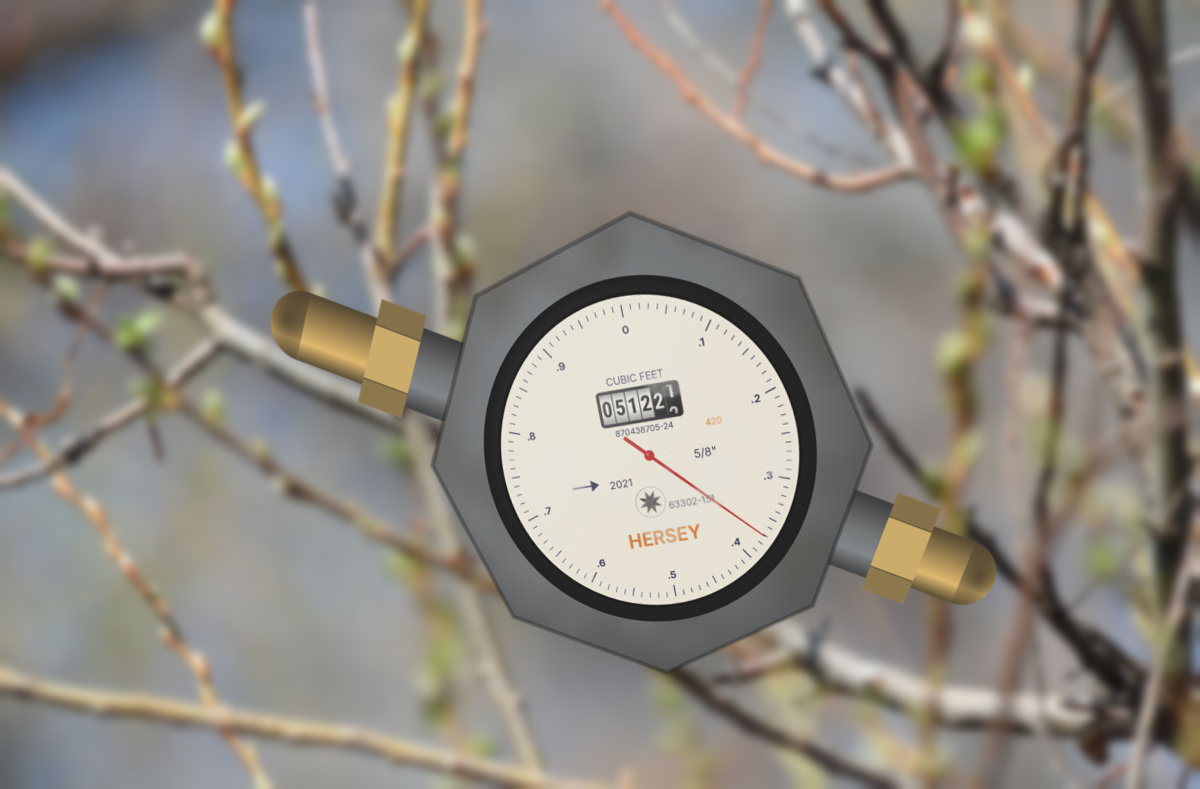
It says 51221.37 ft³
